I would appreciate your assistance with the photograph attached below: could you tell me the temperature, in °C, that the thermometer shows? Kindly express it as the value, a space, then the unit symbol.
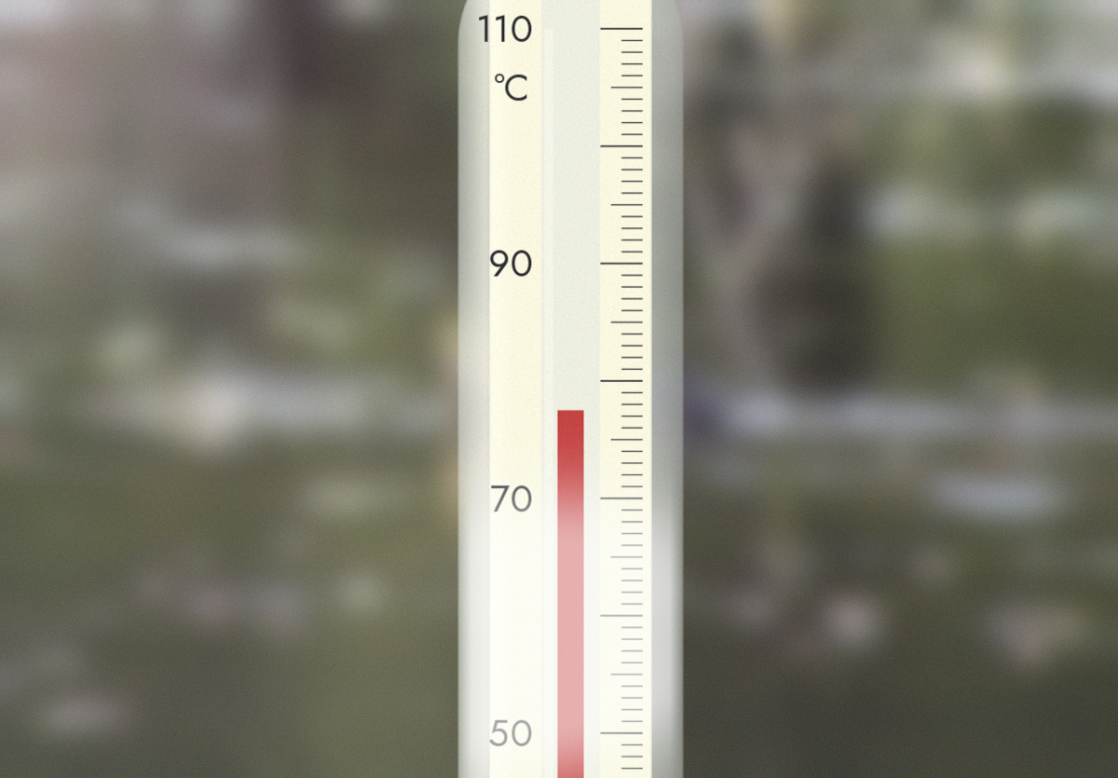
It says 77.5 °C
